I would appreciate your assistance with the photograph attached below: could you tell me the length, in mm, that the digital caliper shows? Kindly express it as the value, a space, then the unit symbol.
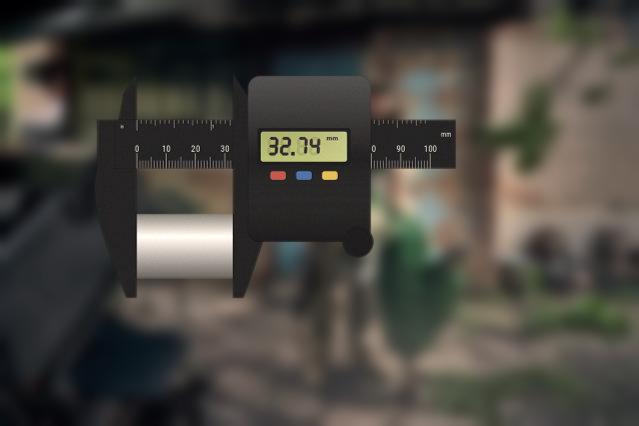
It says 32.74 mm
